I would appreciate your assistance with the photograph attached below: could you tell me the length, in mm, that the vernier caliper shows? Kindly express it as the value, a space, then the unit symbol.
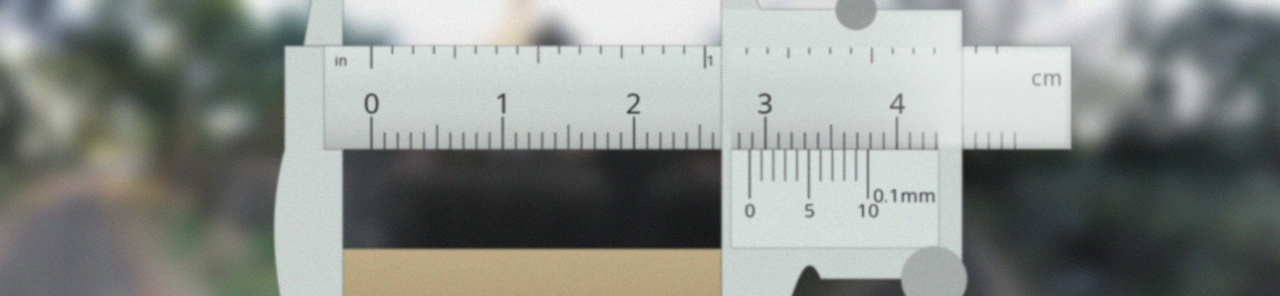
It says 28.8 mm
